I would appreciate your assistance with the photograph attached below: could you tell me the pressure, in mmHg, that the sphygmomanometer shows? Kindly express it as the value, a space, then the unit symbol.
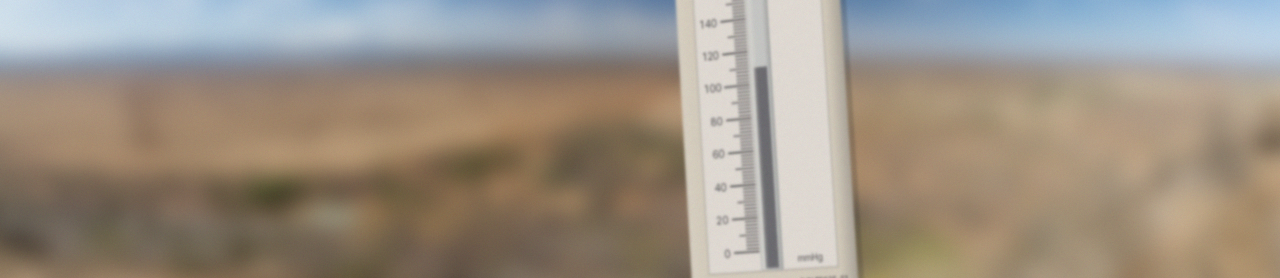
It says 110 mmHg
